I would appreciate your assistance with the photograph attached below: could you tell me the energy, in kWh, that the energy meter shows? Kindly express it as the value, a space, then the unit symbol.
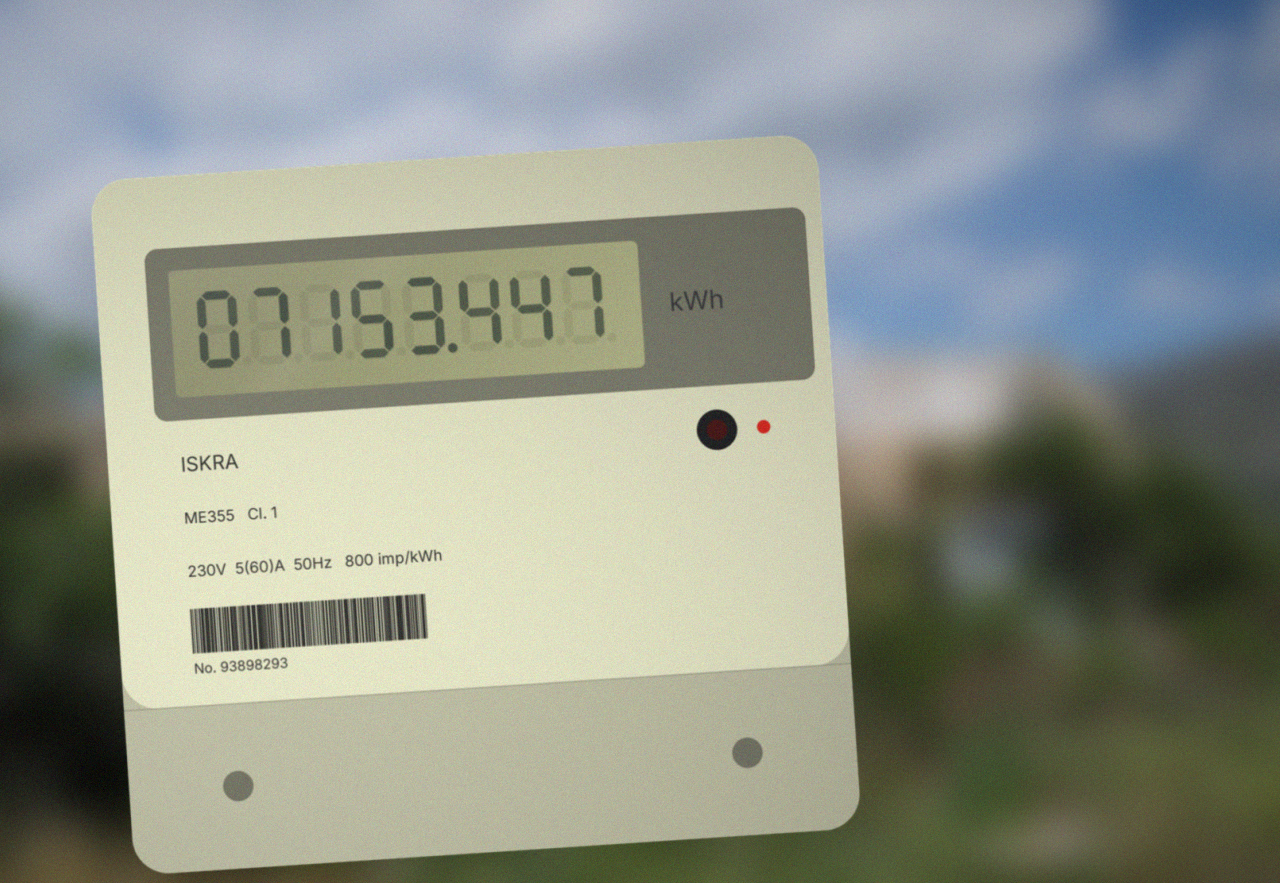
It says 7153.447 kWh
